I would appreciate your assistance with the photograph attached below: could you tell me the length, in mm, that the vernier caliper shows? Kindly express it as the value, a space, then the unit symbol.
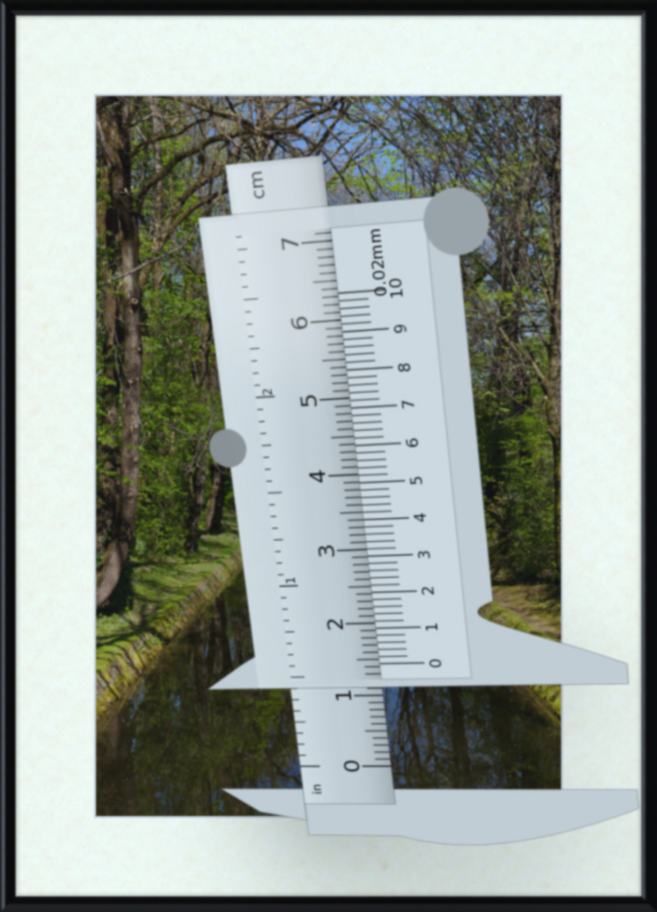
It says 14.4 mm
